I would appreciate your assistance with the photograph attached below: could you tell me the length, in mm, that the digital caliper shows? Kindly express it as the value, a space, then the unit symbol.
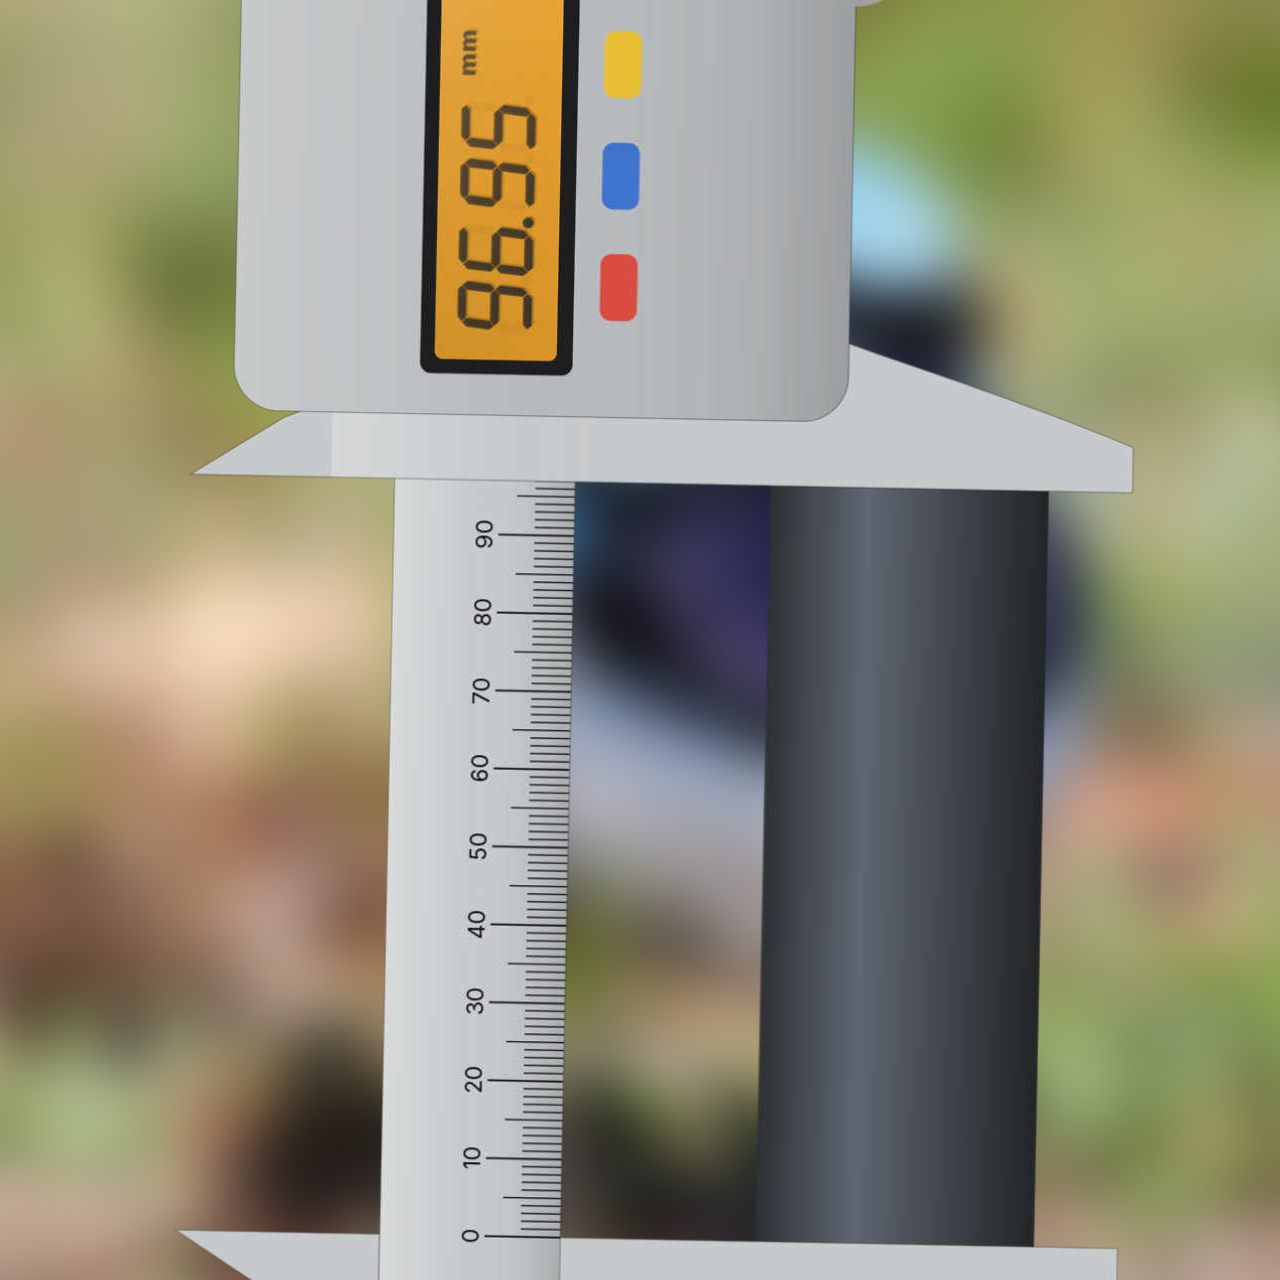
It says 96.95 mm
